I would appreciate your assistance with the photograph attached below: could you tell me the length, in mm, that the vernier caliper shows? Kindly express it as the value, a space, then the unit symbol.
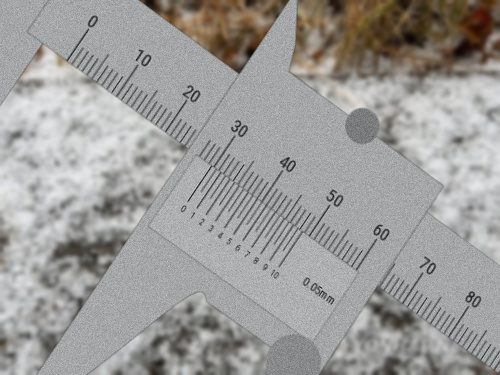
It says 29.6 mm
